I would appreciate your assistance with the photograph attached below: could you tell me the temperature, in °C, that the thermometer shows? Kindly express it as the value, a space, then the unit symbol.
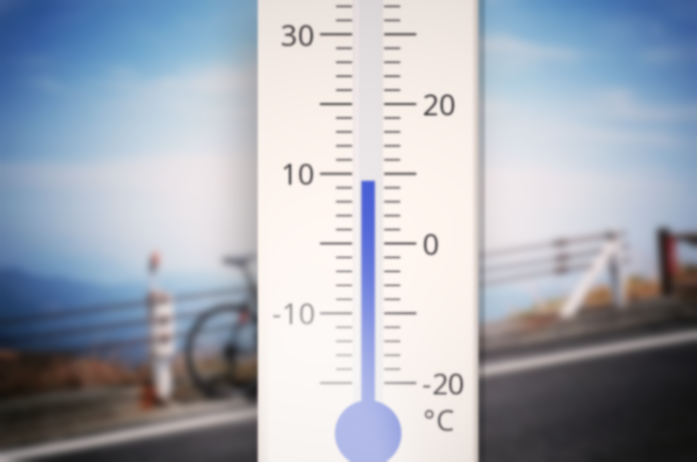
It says 9 °C
